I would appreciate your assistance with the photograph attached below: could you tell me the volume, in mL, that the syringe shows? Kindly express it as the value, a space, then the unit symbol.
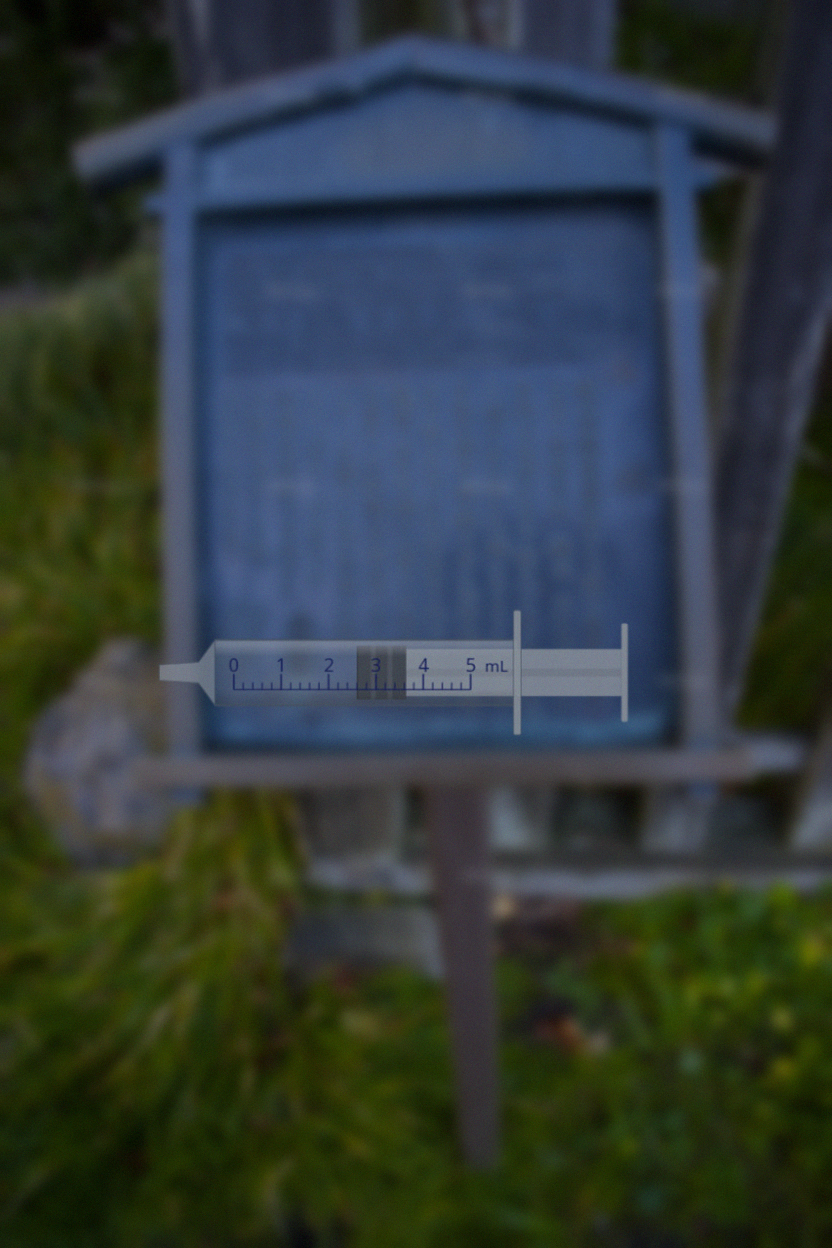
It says 2.6 mL
